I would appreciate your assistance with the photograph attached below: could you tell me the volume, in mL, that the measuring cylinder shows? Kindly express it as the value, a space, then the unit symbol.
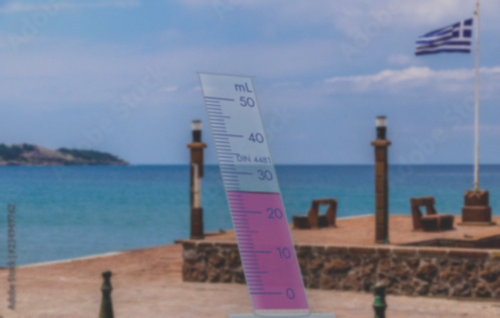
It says 25 mL
